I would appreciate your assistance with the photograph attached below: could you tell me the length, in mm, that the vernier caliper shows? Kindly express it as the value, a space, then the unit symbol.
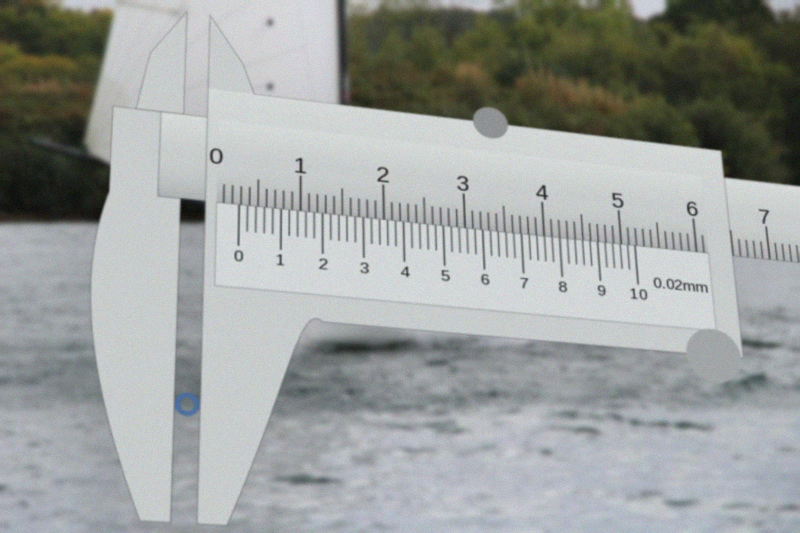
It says 2.8 mm
